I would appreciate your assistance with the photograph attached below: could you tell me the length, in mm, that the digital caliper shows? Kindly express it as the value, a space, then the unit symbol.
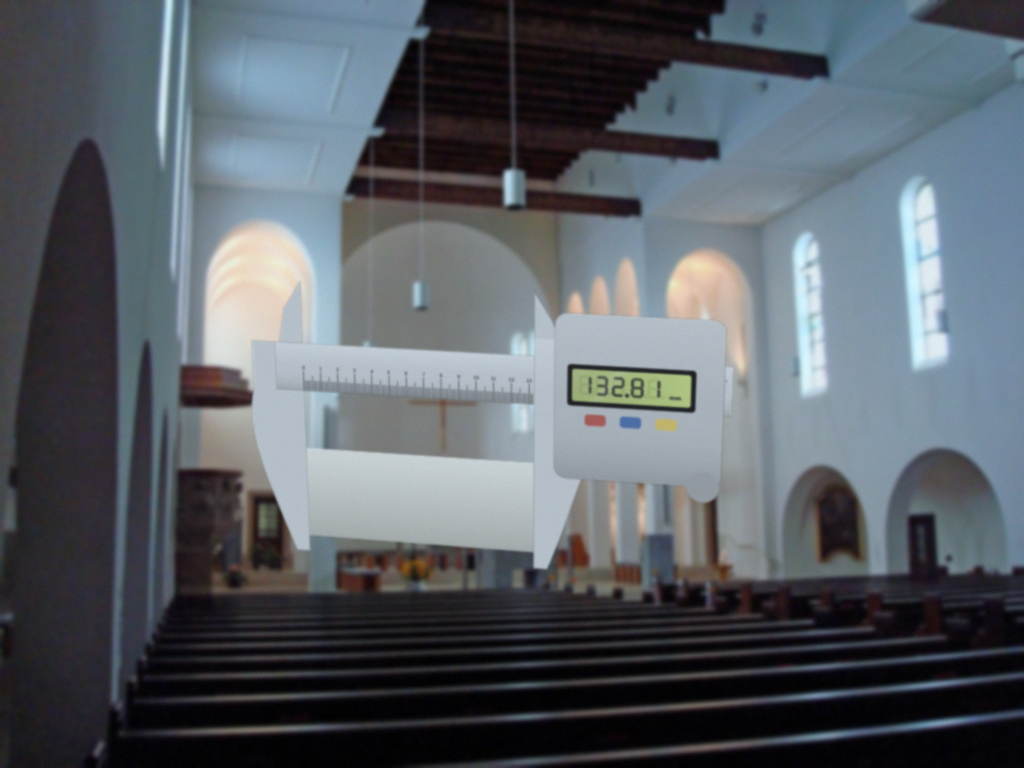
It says 132.81 mm
